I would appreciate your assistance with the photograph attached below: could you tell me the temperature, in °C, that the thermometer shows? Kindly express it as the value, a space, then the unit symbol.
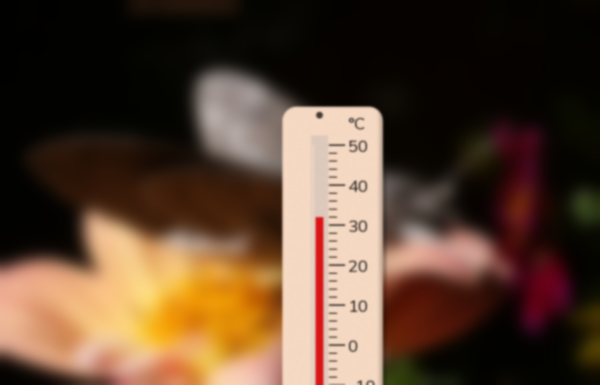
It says 32 °C
